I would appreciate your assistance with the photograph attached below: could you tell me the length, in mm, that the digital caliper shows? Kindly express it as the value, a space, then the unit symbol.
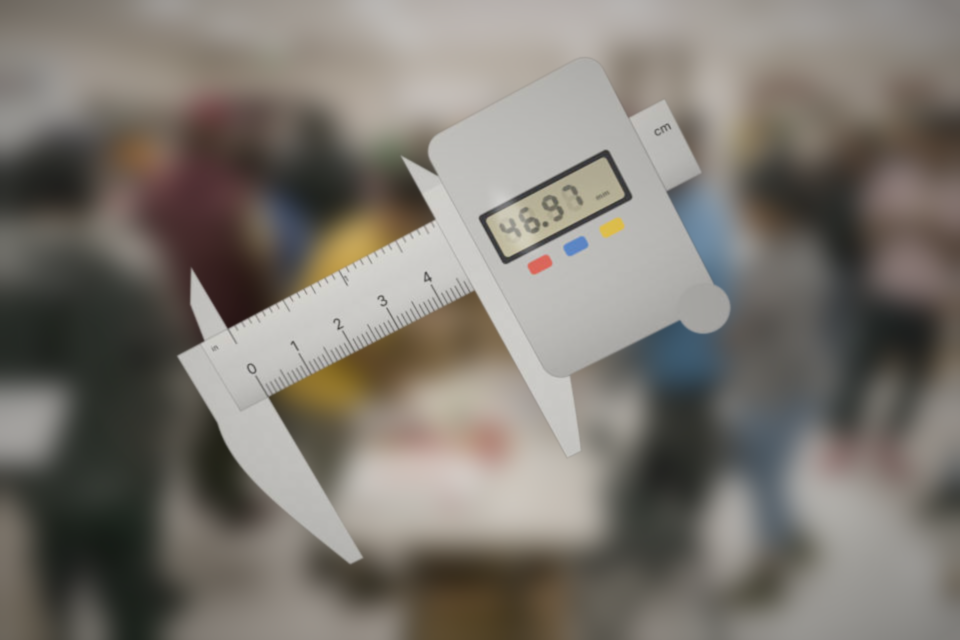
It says 46.97 mm
